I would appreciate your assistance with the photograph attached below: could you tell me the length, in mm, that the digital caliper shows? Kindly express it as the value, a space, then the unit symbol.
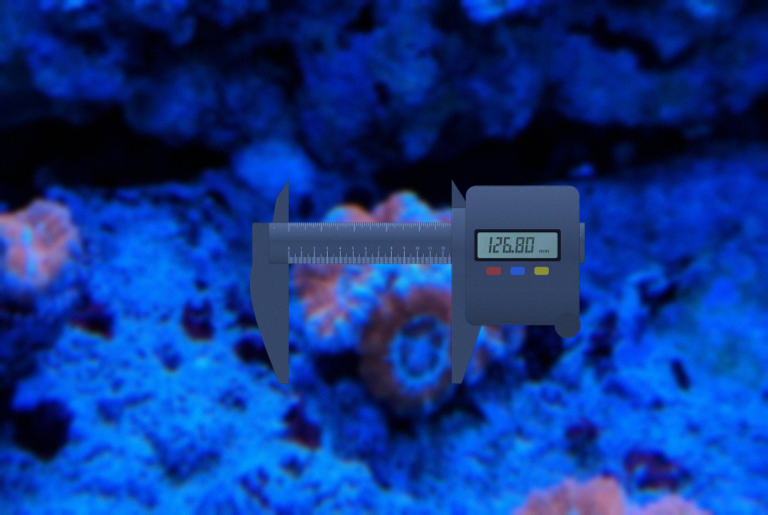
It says 126.80 mm
